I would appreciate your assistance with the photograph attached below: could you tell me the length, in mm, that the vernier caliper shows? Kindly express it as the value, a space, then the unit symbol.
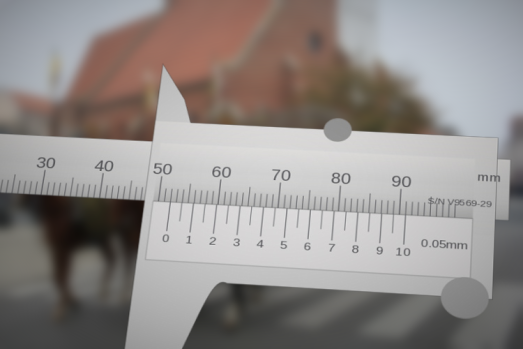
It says 52.0 mm
